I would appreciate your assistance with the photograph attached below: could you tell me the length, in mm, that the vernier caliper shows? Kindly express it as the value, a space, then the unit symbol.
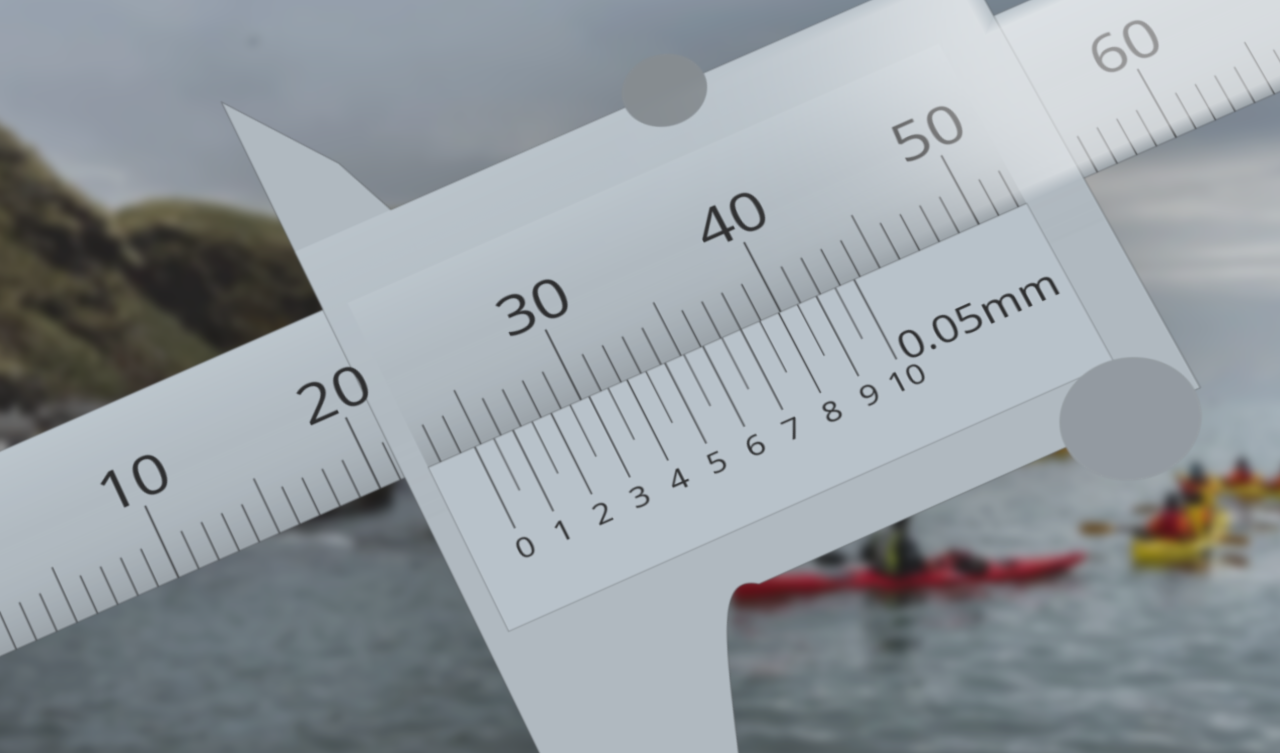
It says 24.7 mm
